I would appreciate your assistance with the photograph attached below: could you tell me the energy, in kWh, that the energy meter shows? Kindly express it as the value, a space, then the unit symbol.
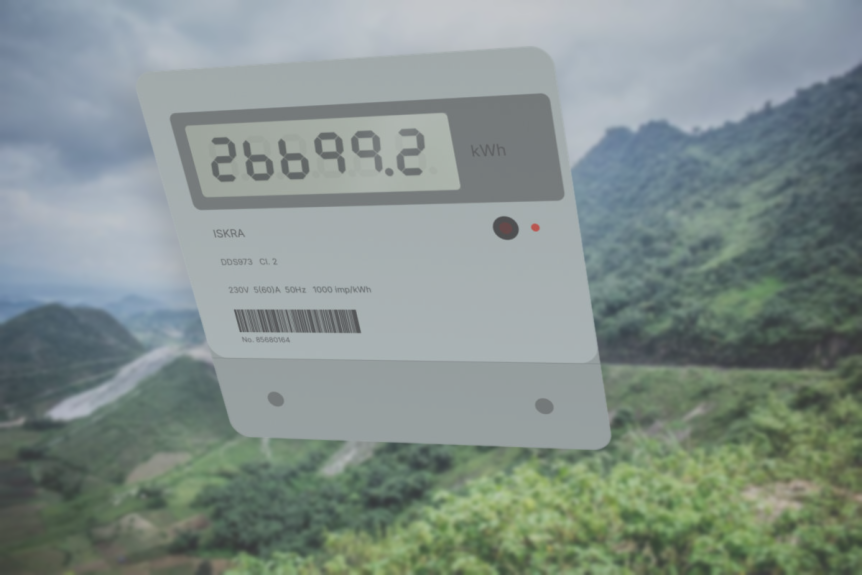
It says 26699.2 kWh
